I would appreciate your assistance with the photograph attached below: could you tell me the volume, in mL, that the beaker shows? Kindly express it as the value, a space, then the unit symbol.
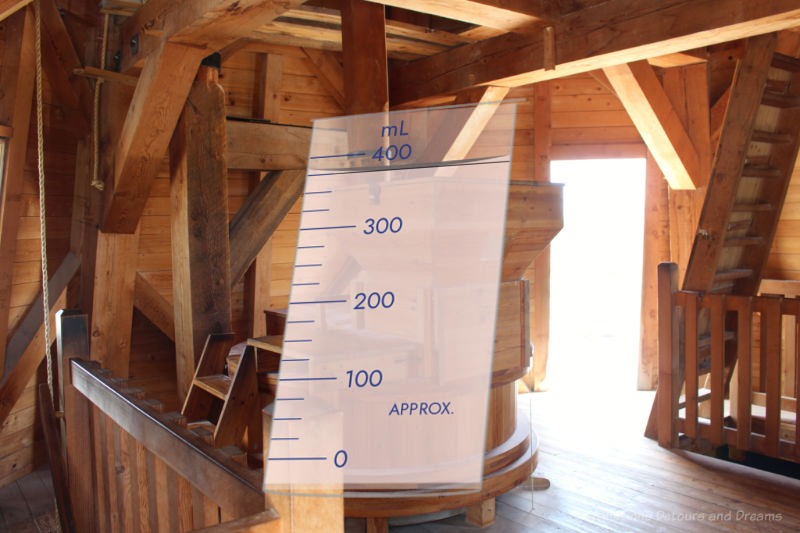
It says 375 mL
